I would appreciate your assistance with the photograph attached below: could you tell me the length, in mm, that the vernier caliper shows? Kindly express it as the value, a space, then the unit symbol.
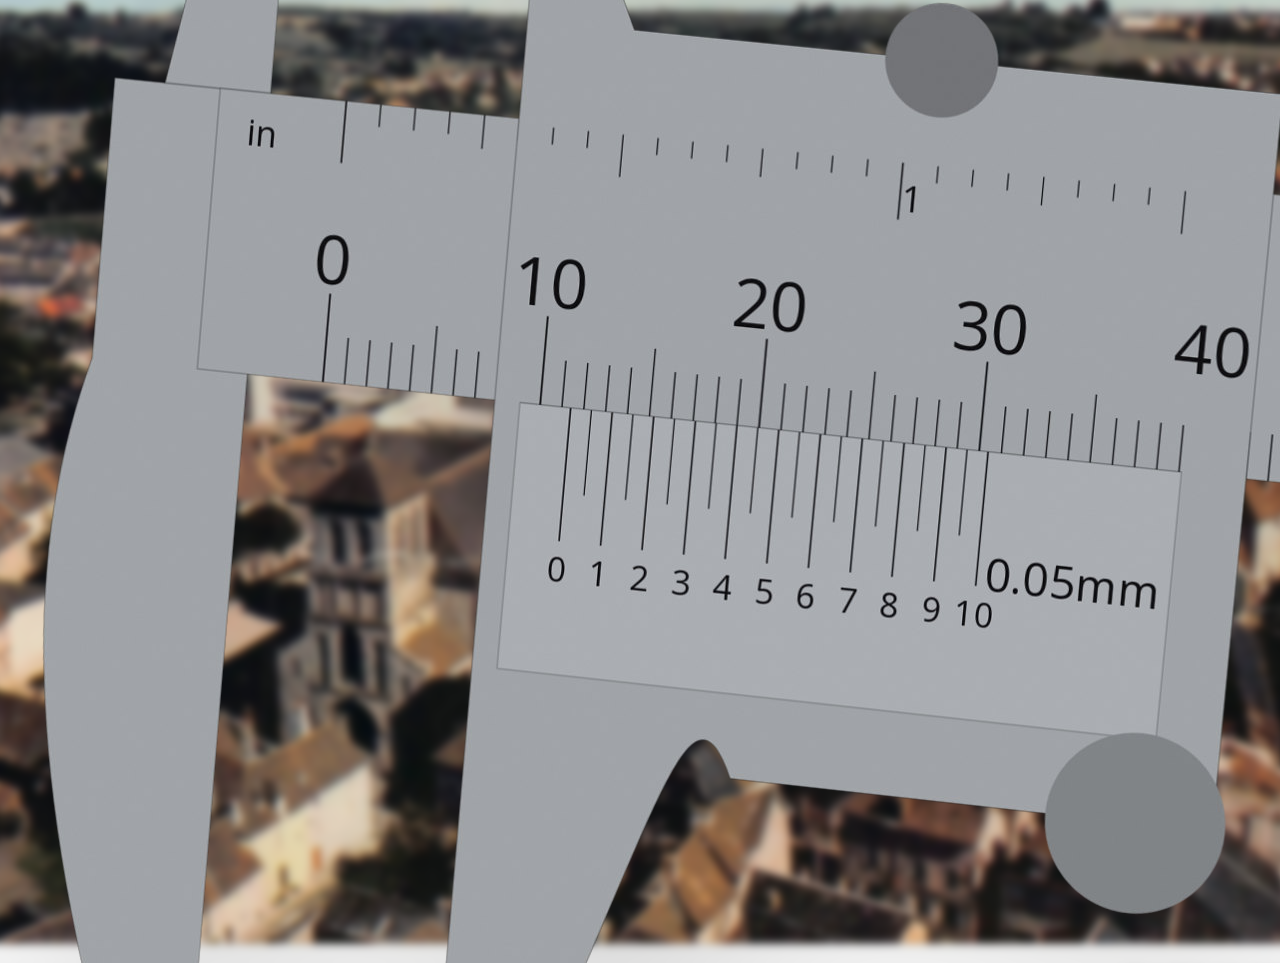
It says 11.4 mm
